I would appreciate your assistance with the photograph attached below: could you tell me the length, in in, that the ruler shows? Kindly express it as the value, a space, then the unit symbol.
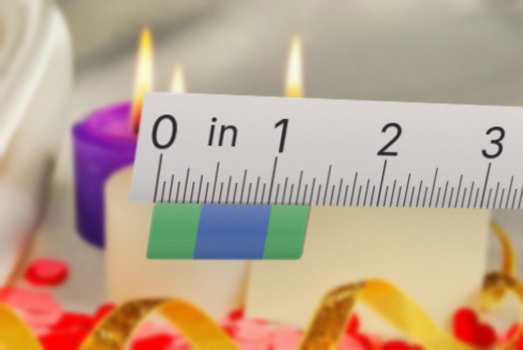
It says 1.375 in
